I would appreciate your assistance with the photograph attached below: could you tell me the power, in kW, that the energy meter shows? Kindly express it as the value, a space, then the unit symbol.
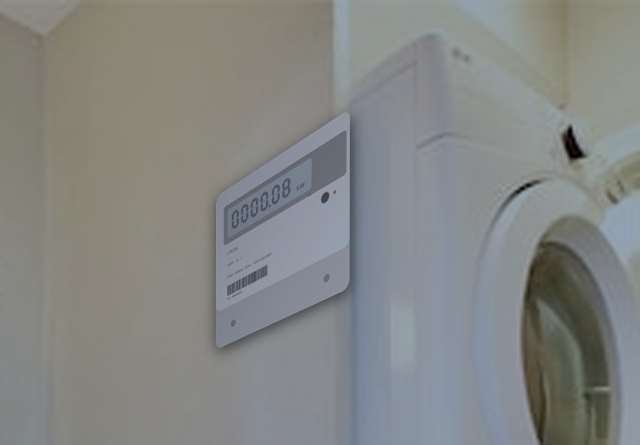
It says 0.08 kW
